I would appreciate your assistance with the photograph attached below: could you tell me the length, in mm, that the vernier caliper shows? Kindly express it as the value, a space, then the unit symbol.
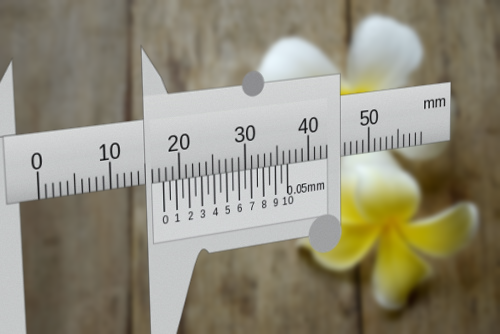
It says 17.6 mm
